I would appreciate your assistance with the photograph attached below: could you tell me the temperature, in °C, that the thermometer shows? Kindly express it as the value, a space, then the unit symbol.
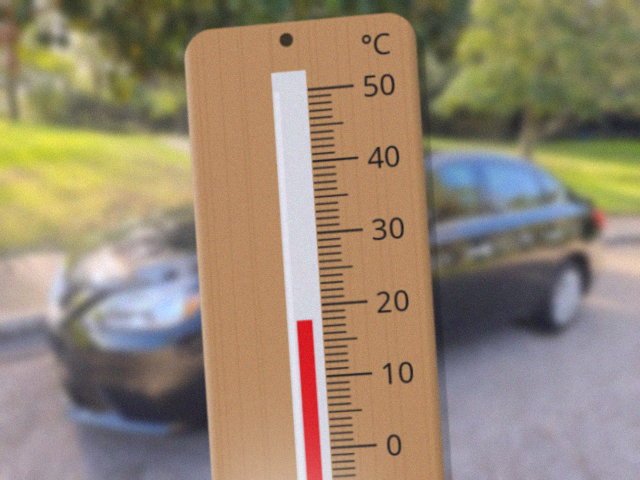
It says 18 °C
